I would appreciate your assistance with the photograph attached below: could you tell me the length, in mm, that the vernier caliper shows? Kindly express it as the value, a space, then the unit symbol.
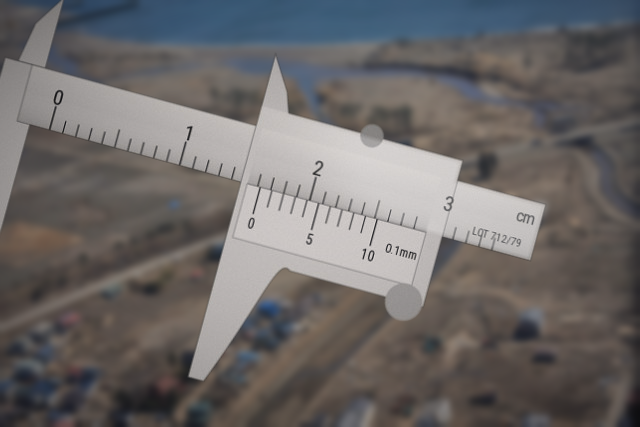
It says 16.2 mm
